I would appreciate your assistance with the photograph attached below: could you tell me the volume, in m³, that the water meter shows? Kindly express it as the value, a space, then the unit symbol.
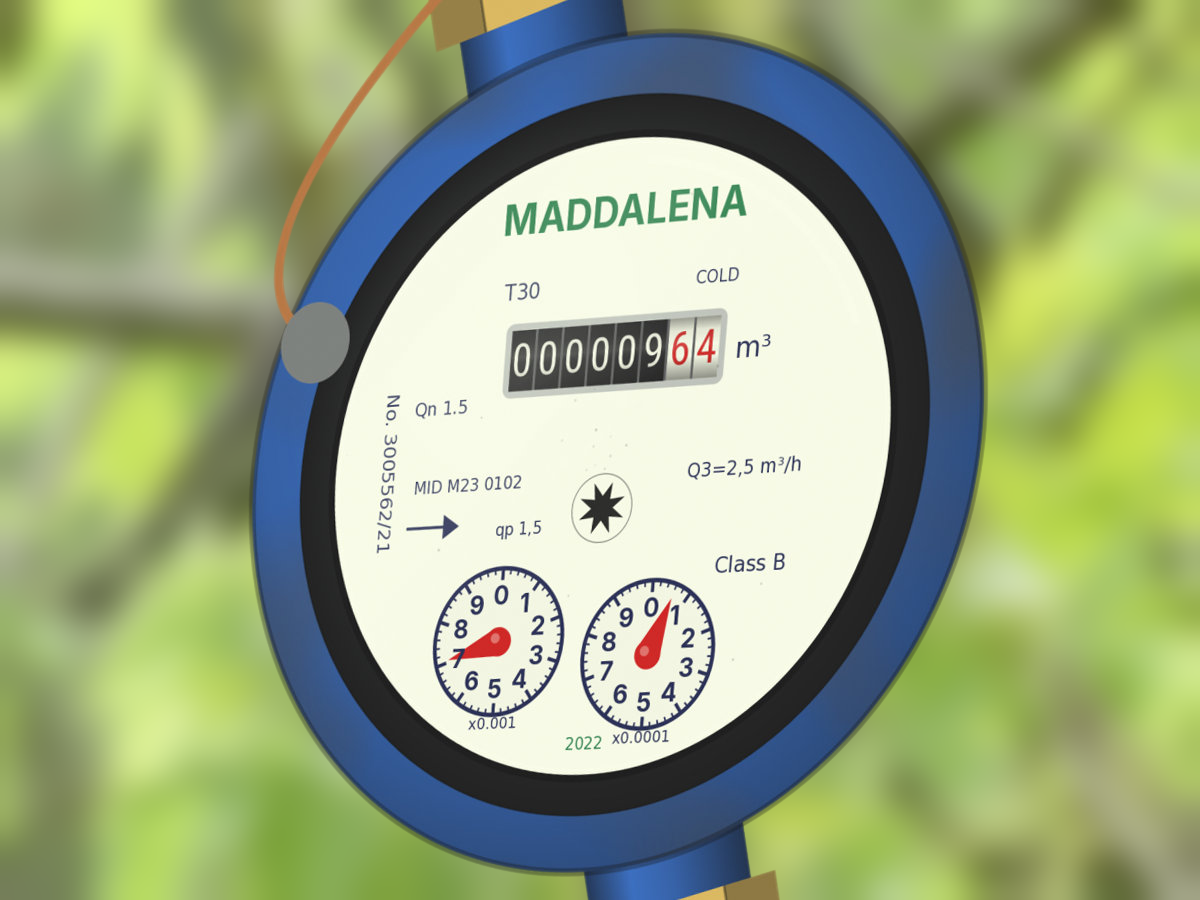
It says 9.6470 m³
